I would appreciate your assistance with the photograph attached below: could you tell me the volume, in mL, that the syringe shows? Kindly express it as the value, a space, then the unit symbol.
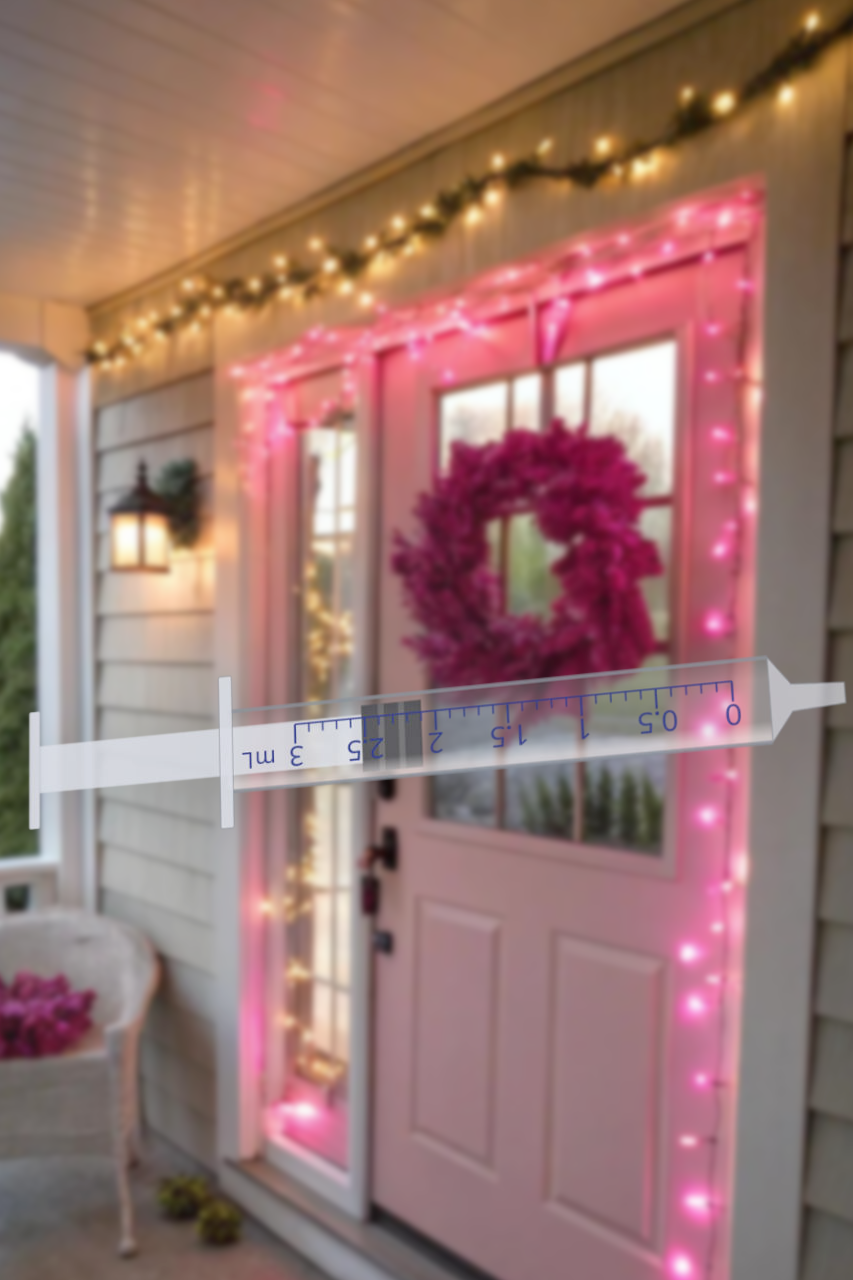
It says 2.1 mL
